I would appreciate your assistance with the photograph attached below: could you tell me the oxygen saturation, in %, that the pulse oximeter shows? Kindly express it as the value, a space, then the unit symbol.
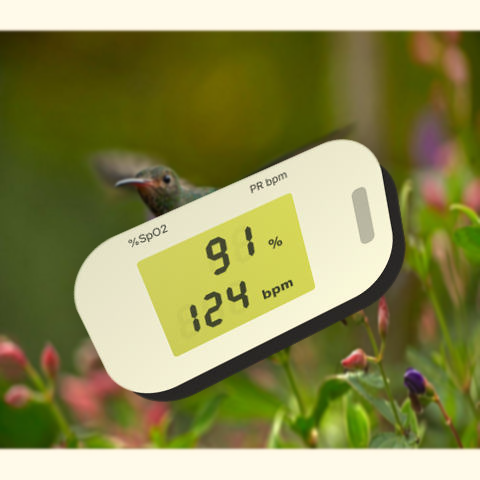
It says 91 %
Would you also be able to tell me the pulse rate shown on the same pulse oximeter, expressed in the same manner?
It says 124 bpm
